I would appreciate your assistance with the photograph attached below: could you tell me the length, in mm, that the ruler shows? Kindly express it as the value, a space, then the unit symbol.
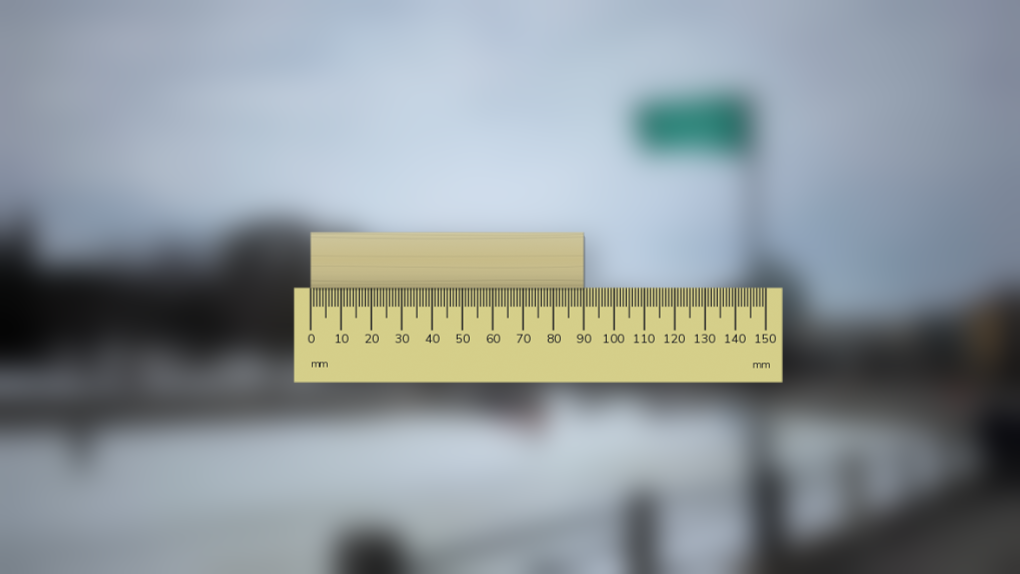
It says 90 mm
